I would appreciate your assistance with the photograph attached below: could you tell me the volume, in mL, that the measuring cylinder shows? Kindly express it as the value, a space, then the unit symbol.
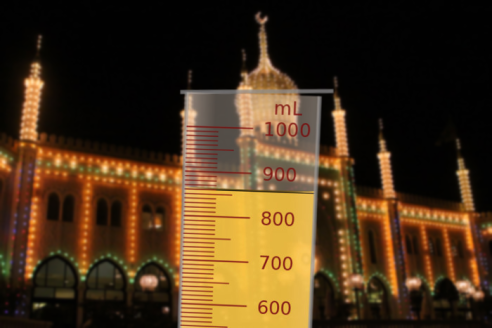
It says 860 mL
